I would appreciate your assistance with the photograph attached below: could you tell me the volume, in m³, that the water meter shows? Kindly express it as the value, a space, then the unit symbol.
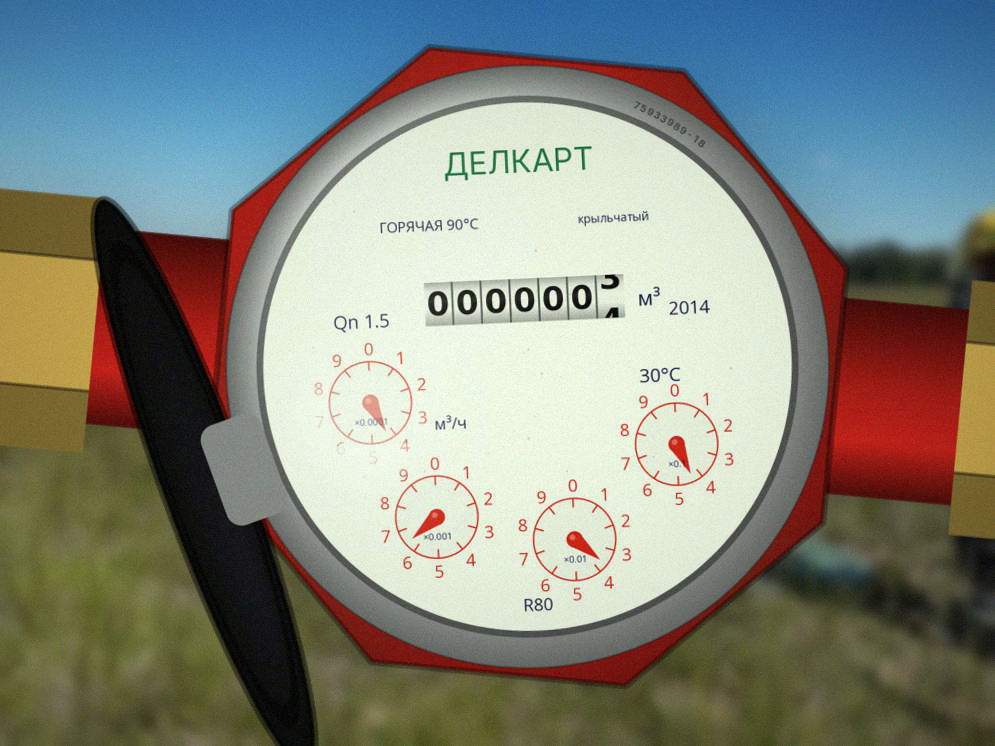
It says 3.4364 m³
